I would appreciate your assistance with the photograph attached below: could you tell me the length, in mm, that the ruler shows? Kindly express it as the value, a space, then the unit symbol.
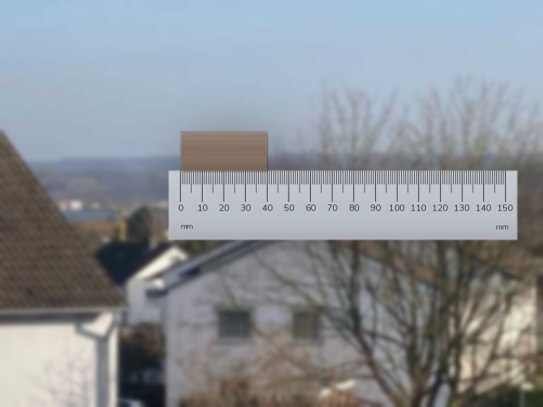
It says 40 mm
